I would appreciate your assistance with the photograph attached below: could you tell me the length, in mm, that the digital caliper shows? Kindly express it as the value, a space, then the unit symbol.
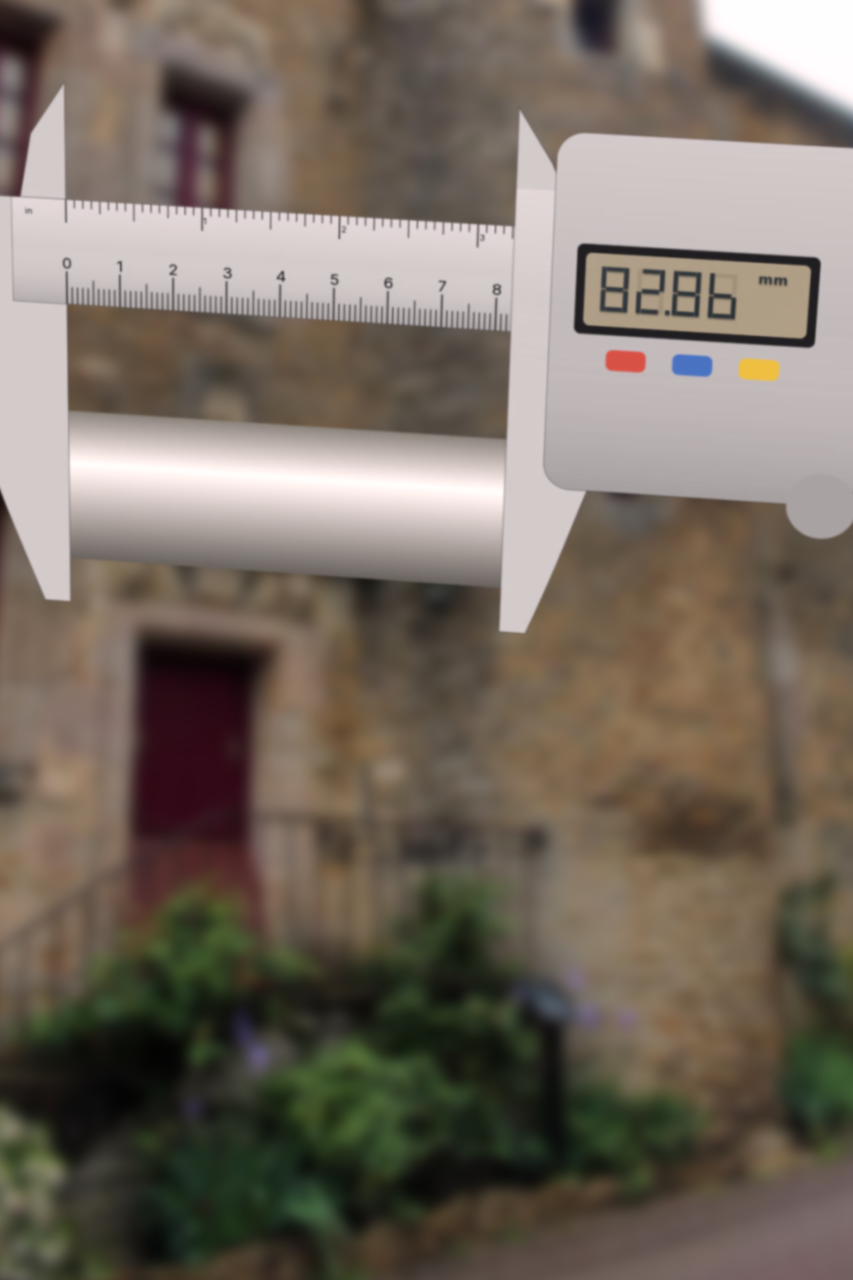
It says 82.86 mm
